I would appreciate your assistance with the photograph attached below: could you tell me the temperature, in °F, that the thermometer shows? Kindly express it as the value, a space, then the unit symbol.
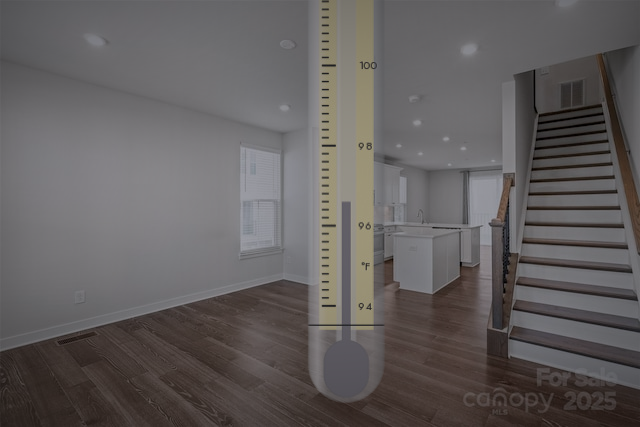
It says 96.6 °F
